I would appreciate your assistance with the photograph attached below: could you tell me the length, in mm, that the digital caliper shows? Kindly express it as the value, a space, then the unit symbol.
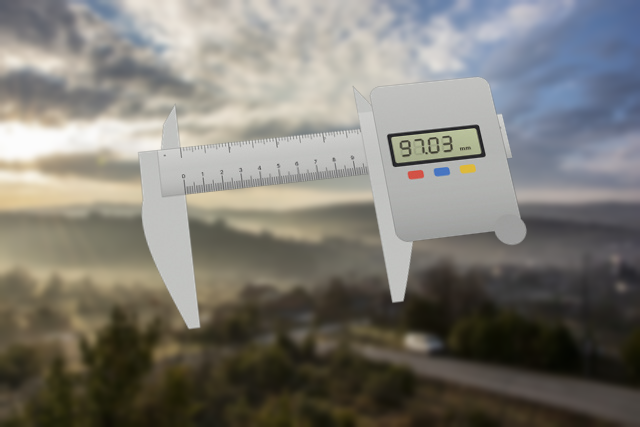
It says 97.03 mm
